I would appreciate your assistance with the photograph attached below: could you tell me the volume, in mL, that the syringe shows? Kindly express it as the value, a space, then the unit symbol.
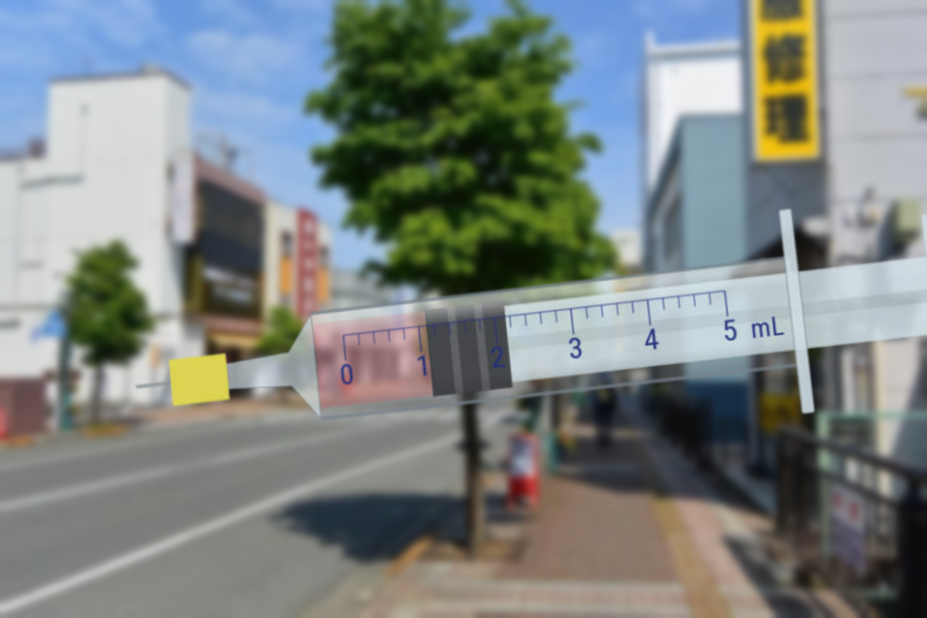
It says 1.1 mL
